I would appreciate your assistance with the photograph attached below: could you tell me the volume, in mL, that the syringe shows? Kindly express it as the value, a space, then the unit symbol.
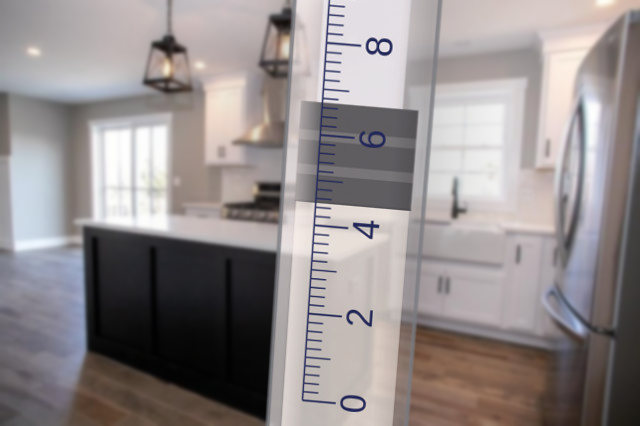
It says 4.5 mL
